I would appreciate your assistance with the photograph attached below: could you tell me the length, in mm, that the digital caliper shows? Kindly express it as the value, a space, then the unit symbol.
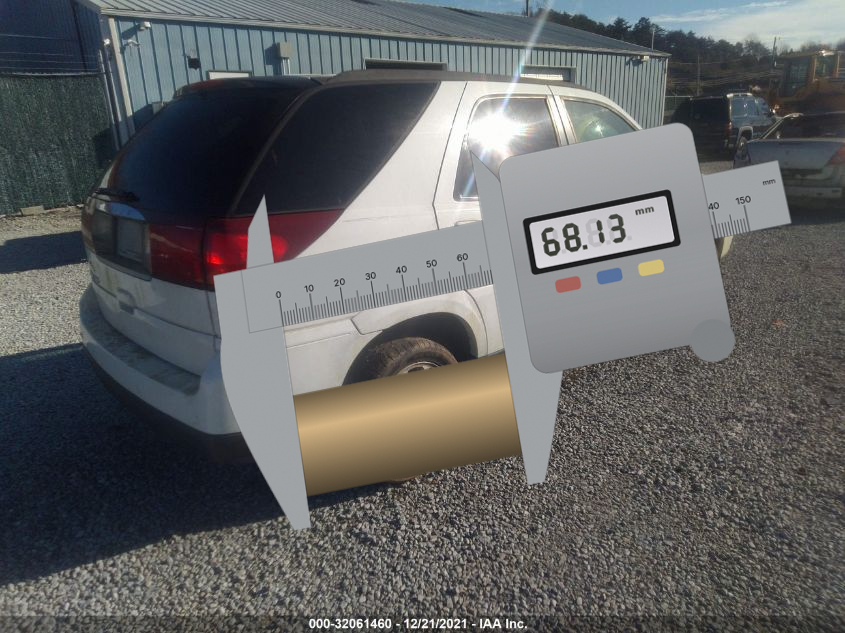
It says 68.13 mm
